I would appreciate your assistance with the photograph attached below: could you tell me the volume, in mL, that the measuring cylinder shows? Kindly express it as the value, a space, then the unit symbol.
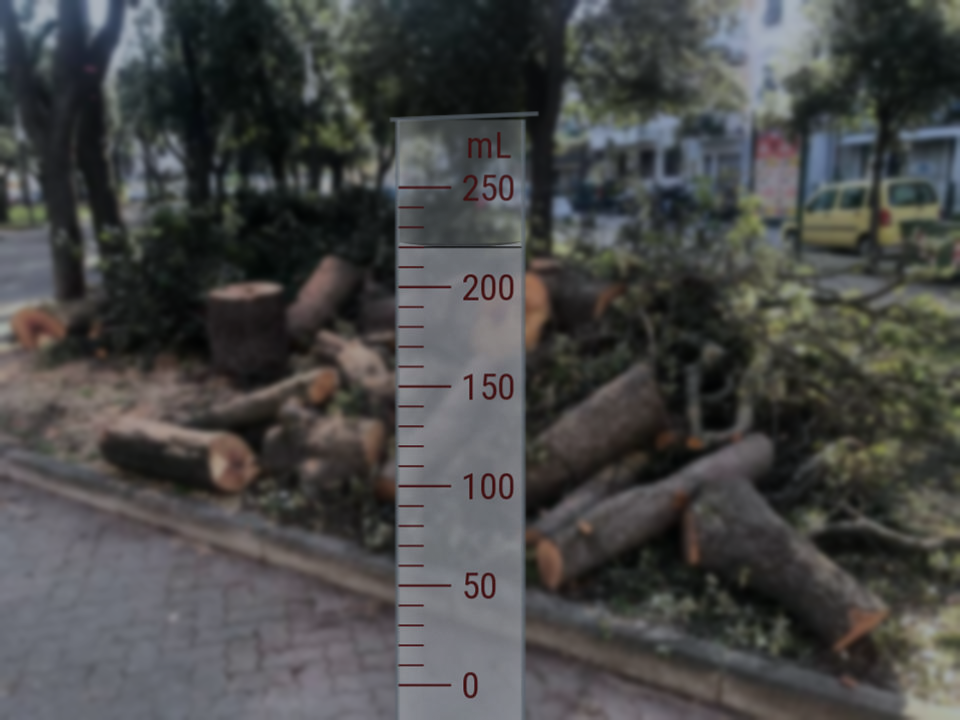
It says 220 mL
